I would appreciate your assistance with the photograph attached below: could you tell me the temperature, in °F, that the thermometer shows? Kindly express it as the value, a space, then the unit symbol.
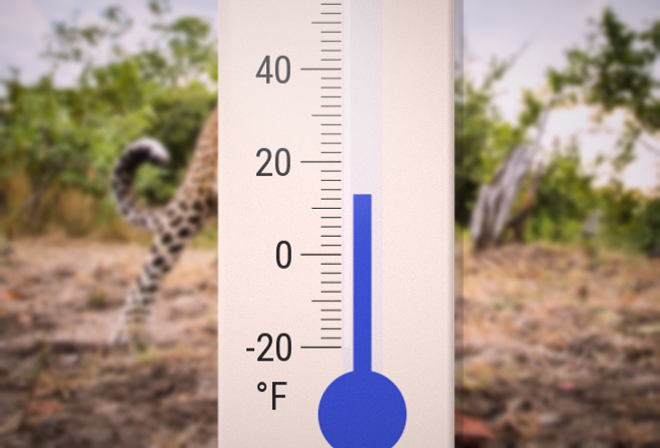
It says 13 °F
